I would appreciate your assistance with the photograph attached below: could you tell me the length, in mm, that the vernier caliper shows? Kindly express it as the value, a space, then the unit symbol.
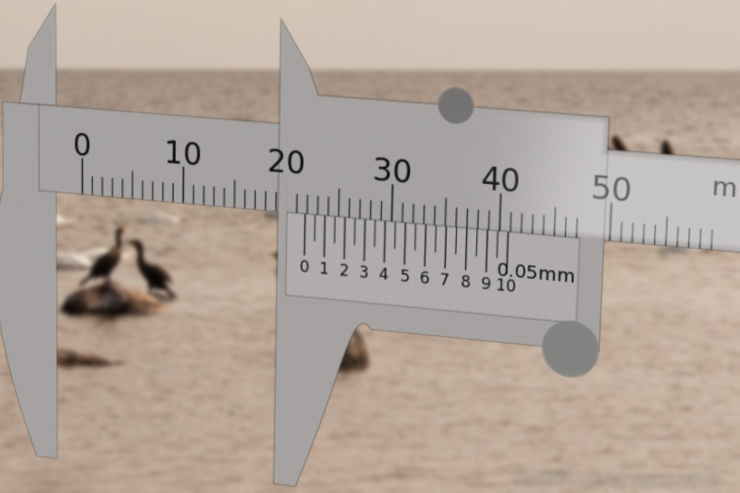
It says 21.8 mm
